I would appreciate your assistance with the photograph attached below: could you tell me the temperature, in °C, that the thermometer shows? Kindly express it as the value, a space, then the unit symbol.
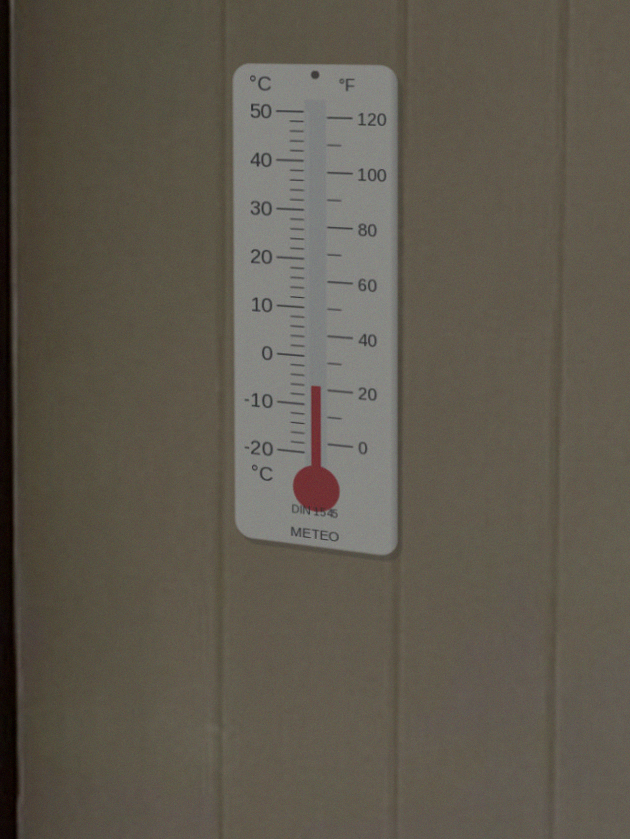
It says -6 °C
